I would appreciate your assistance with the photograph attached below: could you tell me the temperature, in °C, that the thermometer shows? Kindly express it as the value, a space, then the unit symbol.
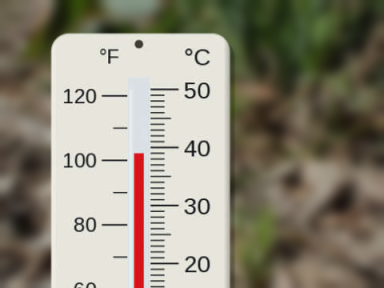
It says 39 °C
